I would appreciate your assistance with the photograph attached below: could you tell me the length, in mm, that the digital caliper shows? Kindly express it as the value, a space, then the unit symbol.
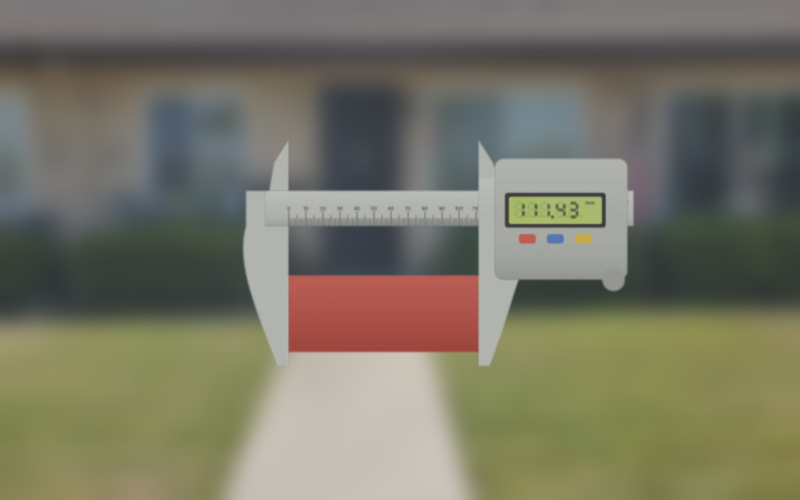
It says 111.43 mm
